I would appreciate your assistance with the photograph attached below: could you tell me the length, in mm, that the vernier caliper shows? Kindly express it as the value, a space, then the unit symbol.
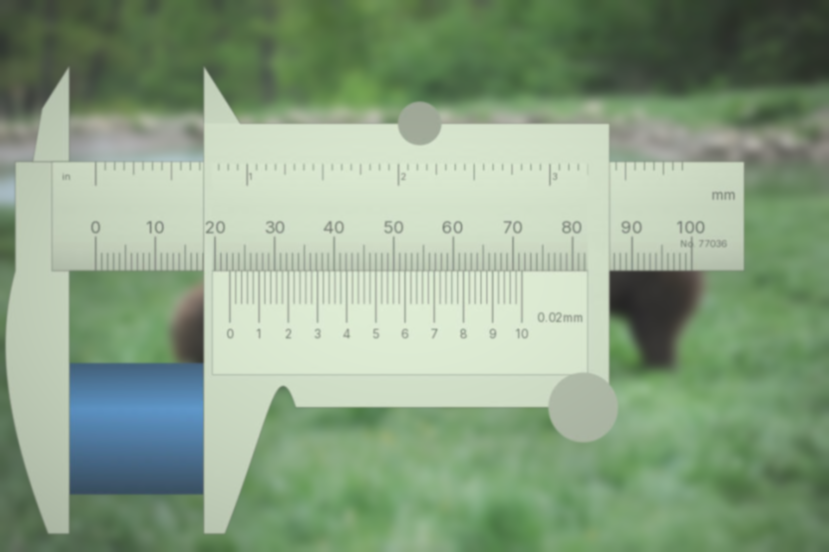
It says 22.5 mm
